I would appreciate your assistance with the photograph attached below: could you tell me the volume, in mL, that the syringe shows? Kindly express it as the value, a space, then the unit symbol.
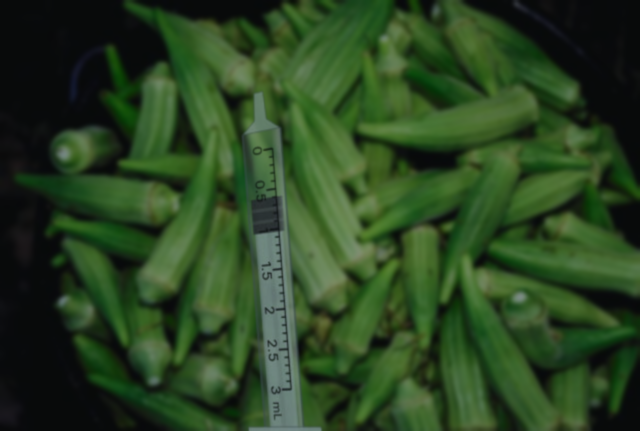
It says 0.6 mL
